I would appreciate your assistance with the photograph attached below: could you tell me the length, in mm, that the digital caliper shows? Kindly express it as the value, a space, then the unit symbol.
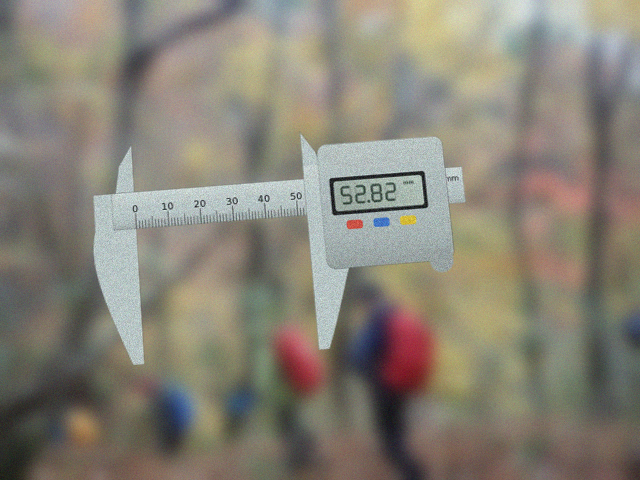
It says 52.82 mm
